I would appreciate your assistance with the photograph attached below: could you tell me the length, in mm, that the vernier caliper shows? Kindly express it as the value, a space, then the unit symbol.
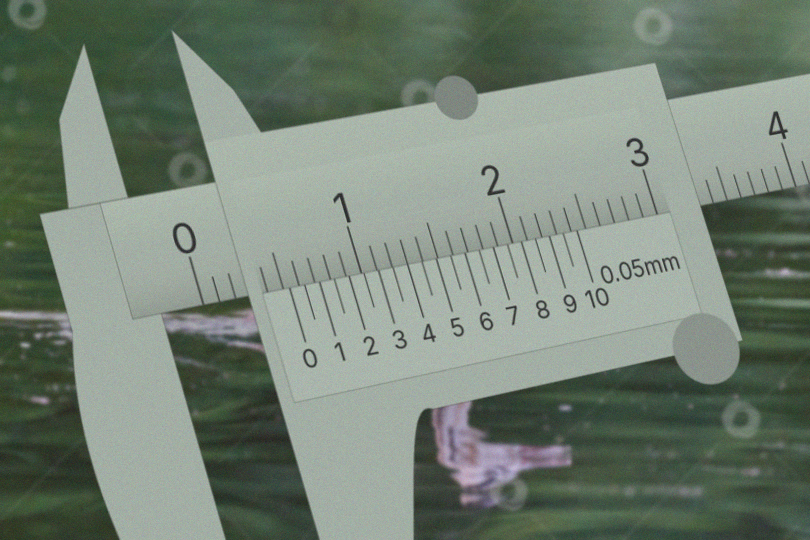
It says 5.4 mm
